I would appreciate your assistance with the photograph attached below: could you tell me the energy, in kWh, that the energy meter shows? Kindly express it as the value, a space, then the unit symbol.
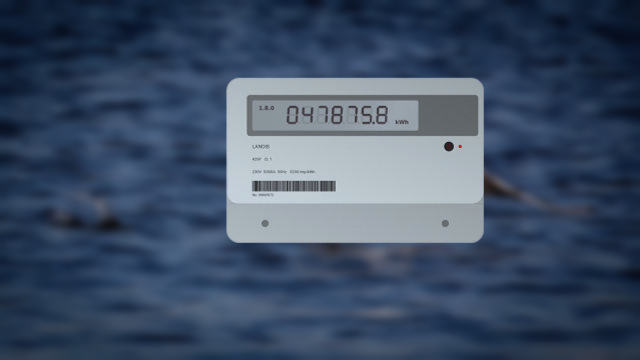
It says 47875.8 kWh
